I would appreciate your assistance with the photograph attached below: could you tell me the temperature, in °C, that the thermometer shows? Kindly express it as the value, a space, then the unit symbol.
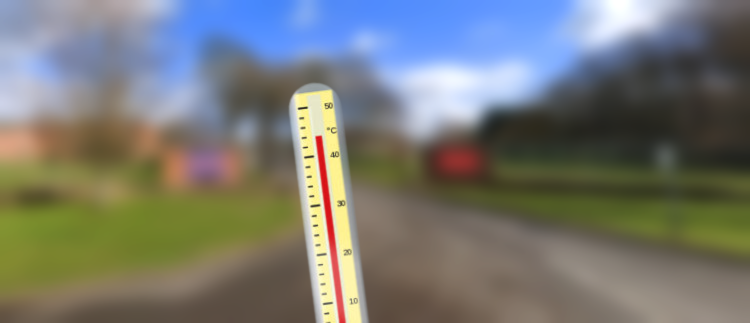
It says 44 °C
